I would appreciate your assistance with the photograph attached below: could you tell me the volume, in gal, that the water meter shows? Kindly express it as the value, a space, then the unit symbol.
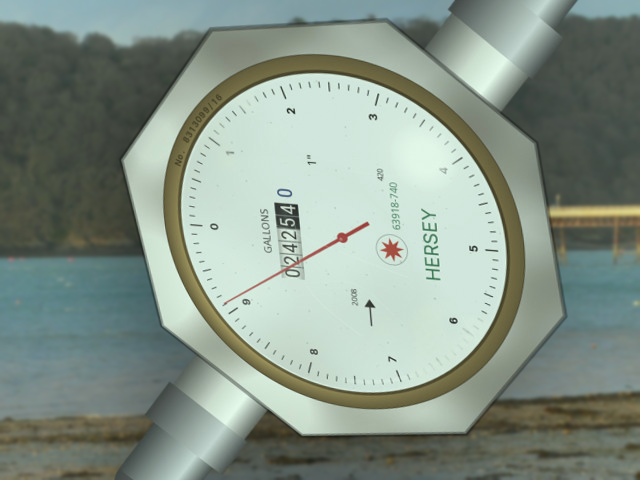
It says 242539.1 gal
